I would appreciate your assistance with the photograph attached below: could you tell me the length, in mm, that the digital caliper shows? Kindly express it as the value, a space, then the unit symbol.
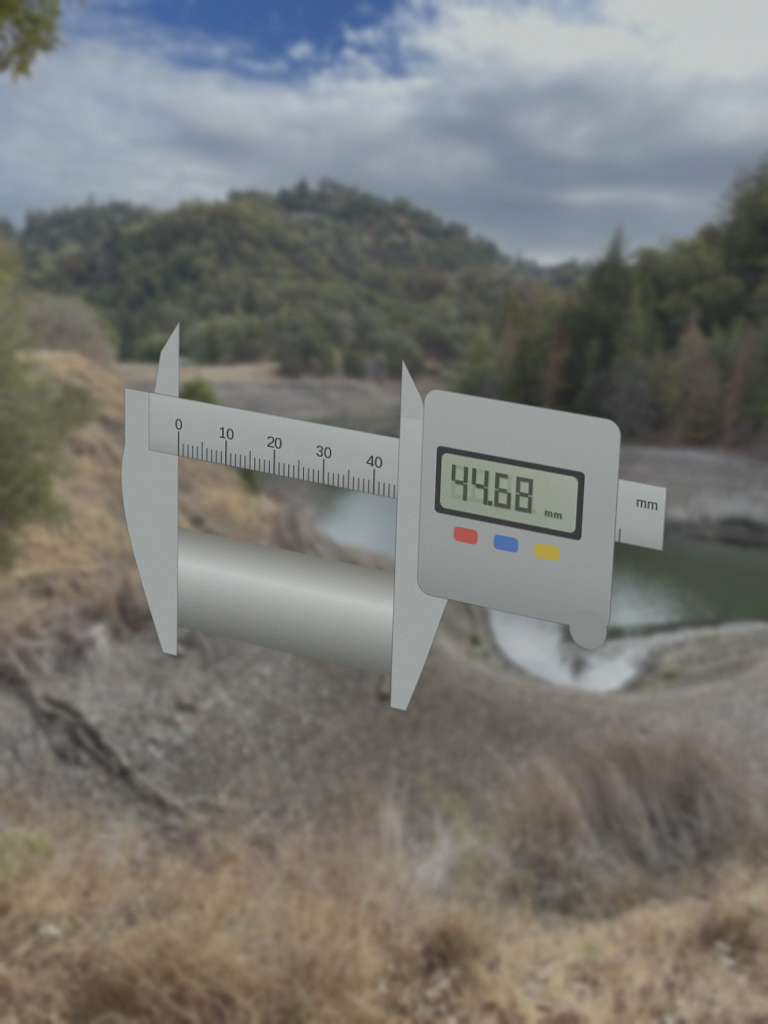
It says 44.68 mm
